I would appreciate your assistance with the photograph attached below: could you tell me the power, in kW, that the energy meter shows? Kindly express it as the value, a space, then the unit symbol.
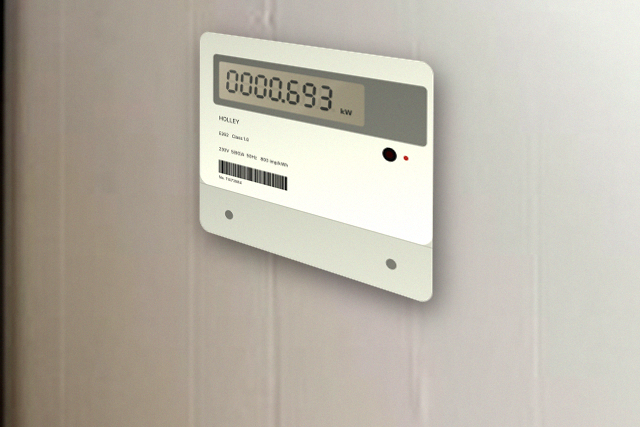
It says 0.693 kW
